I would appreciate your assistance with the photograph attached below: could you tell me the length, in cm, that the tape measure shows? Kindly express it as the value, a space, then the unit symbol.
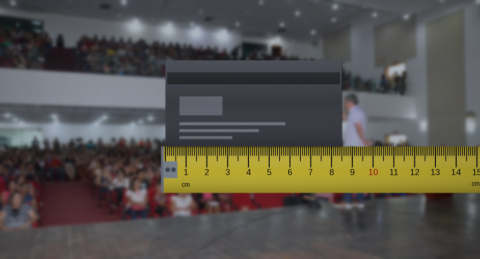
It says 8.5 cm
